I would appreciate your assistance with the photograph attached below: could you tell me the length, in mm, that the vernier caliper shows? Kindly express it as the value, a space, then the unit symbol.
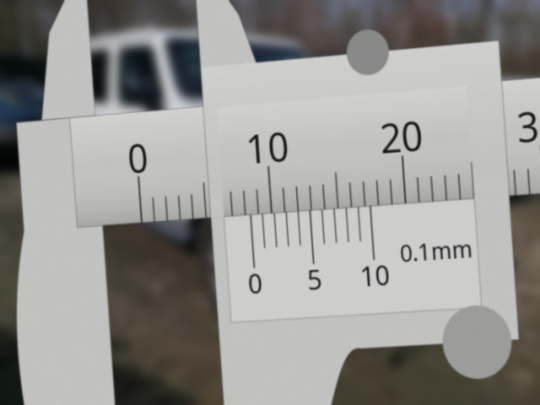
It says 8.4 mm
